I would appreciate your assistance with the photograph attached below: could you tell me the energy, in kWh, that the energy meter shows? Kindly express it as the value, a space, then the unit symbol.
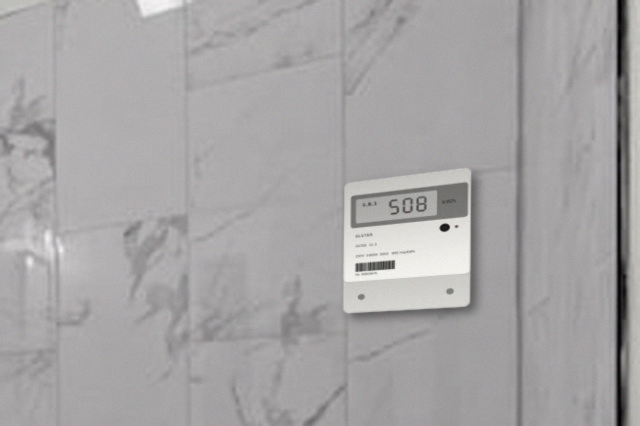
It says 508 kWh
